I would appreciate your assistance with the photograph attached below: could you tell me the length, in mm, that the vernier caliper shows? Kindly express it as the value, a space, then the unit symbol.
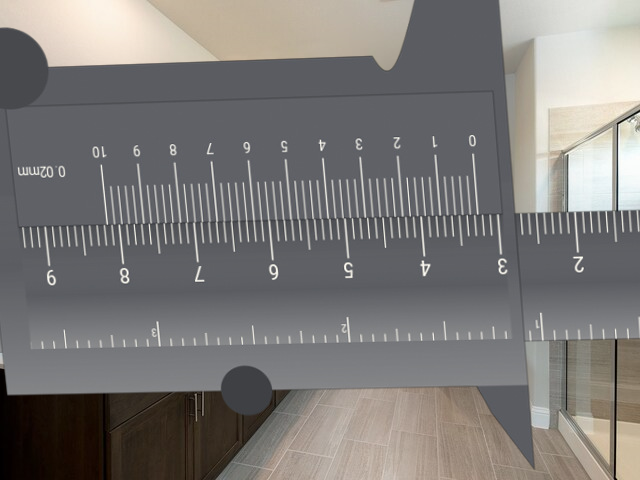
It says 32.6 mm
